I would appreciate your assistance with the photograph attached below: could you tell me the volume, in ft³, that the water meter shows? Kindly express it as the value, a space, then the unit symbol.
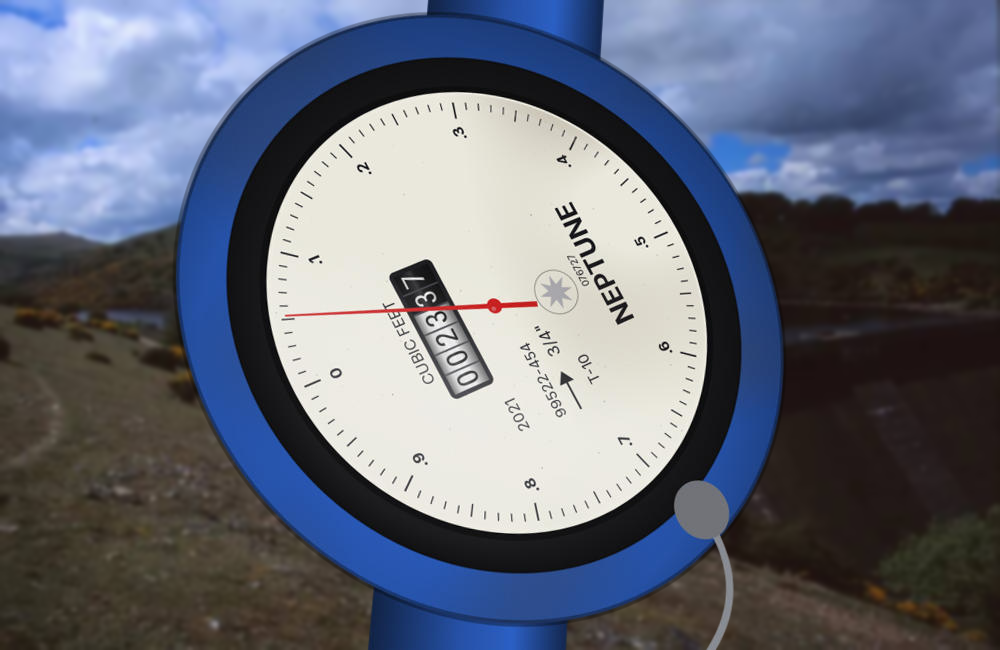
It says 2337.05 ft³
